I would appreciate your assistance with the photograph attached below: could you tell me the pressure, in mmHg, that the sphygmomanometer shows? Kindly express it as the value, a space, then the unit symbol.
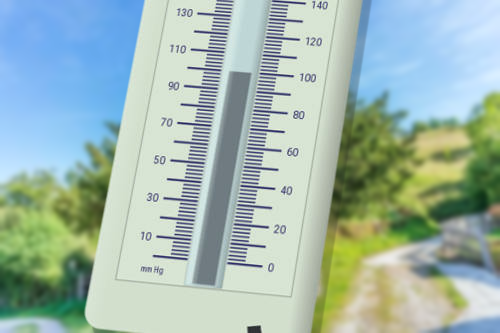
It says 100 mmHg
